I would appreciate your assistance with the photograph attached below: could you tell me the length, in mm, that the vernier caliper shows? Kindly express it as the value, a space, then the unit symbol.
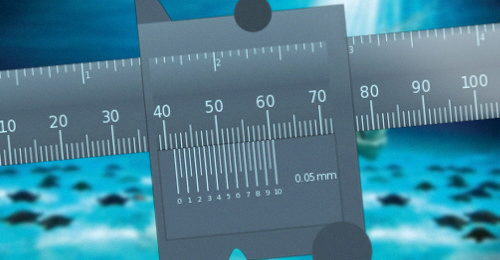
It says 41.5 mm
